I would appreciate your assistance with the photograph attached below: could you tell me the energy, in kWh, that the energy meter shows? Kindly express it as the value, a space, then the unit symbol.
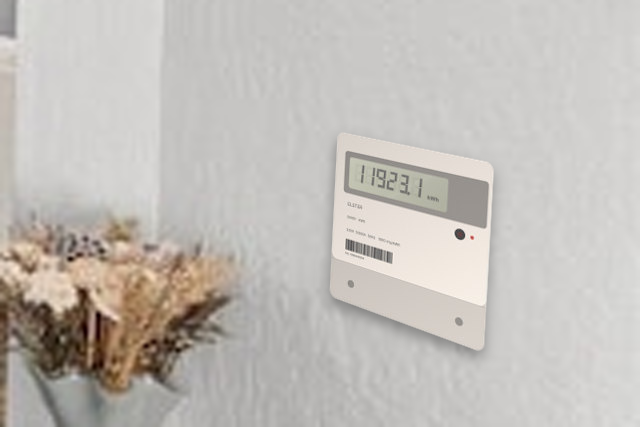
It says 11923.1 kWh
